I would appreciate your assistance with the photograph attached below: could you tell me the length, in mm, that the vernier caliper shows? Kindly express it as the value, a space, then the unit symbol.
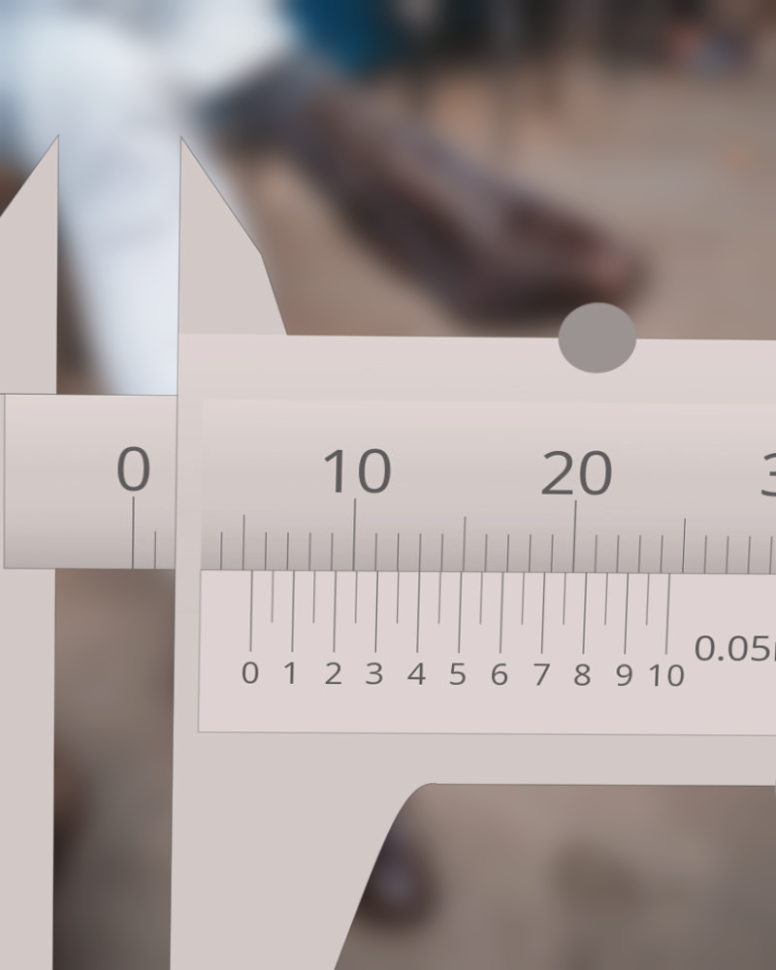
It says 5.40 mm
